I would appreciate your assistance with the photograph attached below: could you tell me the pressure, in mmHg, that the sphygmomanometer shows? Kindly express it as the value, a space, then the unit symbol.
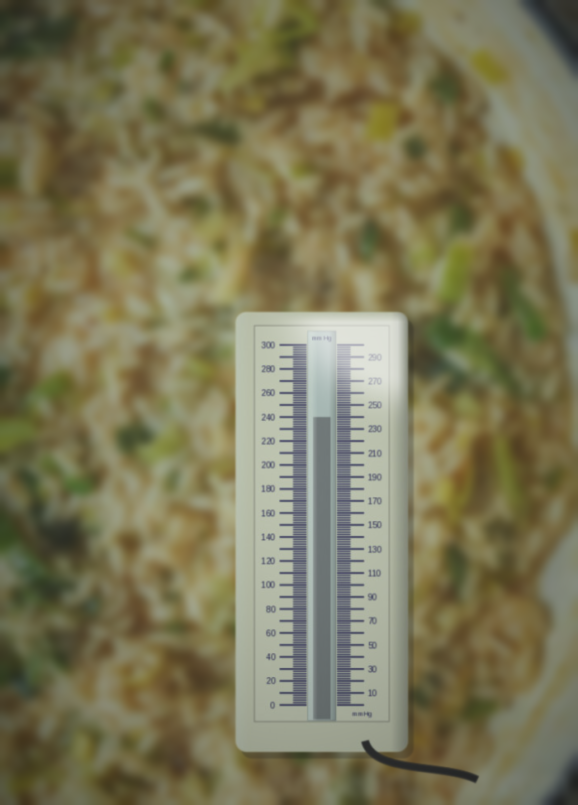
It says 240 mmHg
